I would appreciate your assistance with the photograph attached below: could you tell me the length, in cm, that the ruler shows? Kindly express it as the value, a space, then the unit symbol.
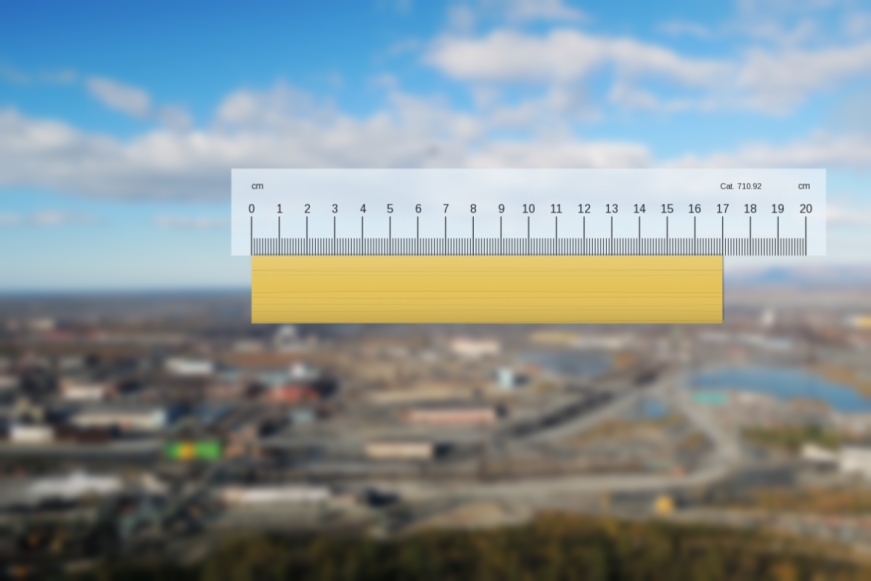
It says 17 cm
